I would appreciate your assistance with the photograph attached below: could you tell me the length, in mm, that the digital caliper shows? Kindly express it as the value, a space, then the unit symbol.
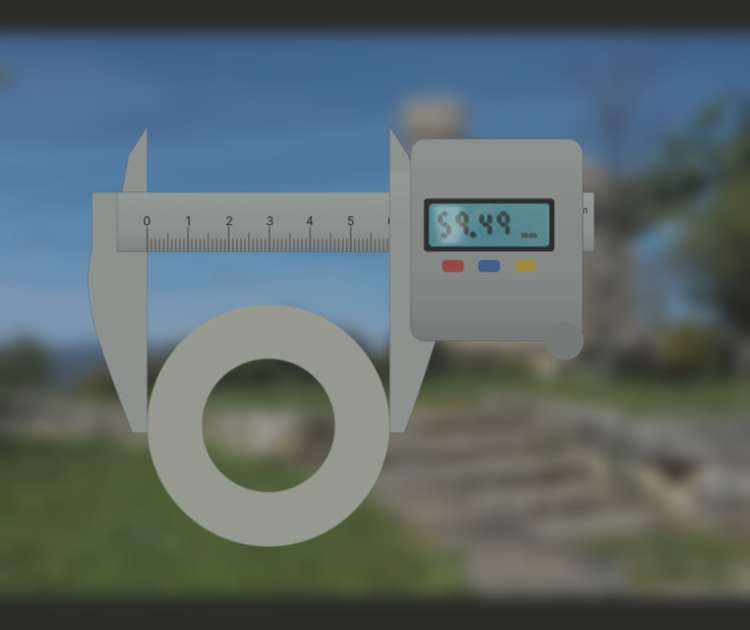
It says 59.49 mm
